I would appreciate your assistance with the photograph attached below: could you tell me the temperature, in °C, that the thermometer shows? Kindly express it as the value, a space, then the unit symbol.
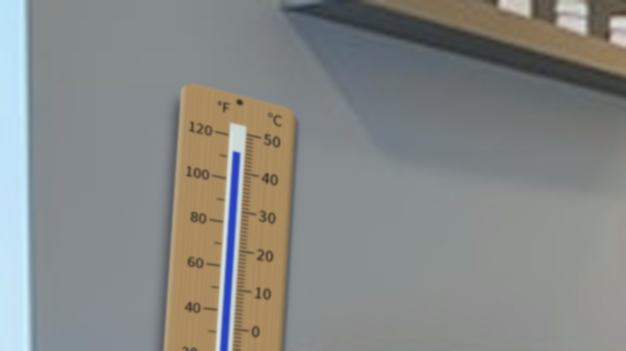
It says 45 °C
